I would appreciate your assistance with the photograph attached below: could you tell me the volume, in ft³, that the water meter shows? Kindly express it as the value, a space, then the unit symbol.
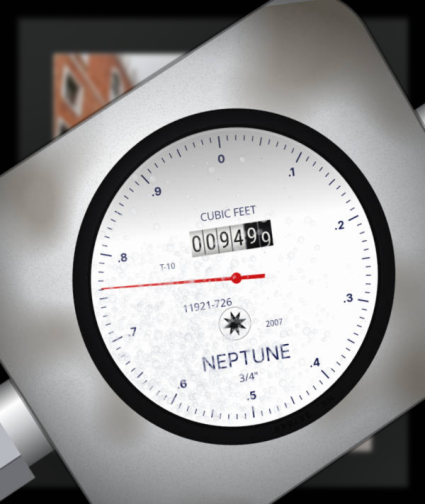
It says 9498.76 ft³
